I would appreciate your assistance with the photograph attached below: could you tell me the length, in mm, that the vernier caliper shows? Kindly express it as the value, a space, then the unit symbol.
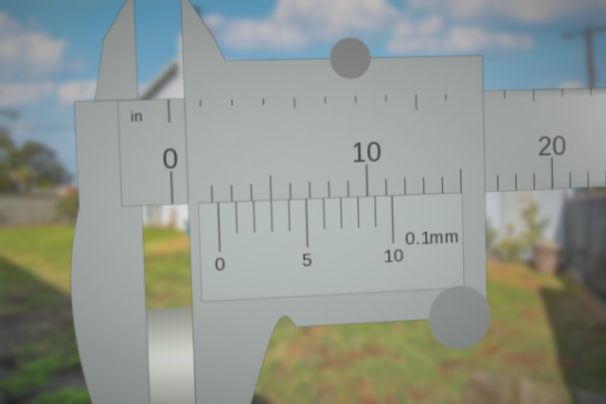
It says 2.3 mm
